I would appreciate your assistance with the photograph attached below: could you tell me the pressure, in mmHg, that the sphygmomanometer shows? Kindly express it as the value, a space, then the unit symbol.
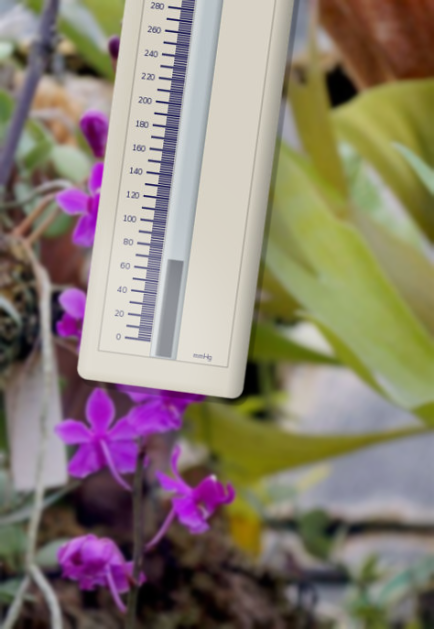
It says 70 mmHg
